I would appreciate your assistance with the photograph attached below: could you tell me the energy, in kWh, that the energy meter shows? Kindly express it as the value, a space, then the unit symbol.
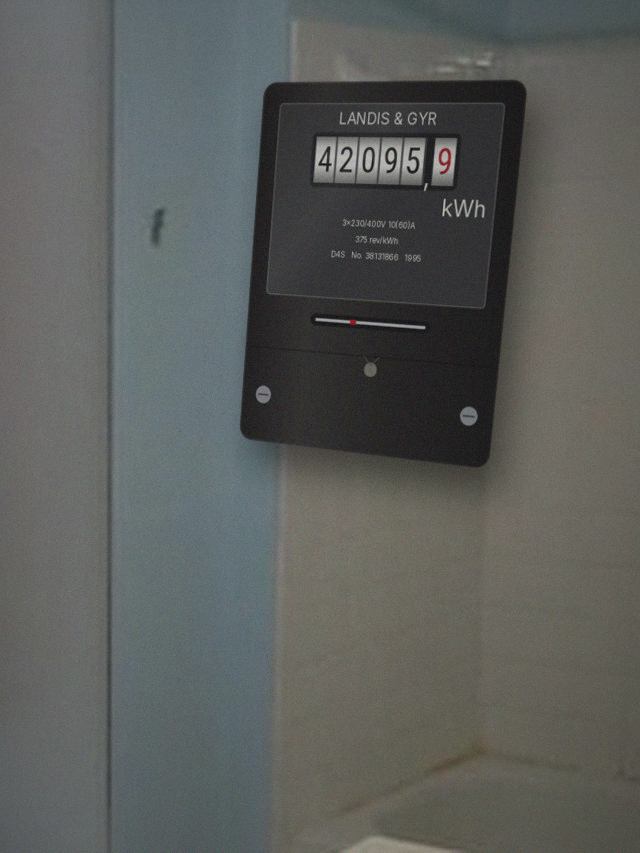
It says 42095.9 kWh
